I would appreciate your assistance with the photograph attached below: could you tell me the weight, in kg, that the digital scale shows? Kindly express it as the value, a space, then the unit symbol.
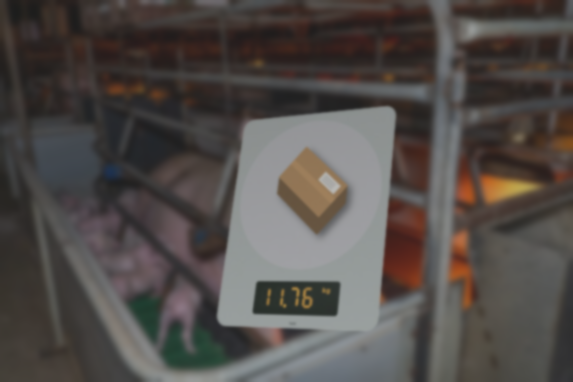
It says 11.76 kg
